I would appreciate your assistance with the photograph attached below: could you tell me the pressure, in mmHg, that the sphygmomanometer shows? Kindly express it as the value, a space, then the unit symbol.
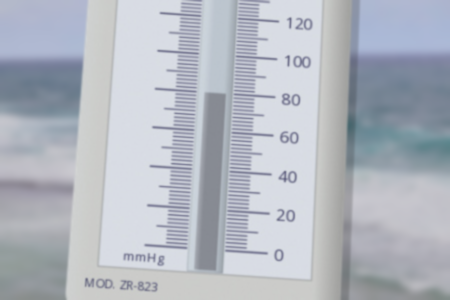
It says 80 mmHg
